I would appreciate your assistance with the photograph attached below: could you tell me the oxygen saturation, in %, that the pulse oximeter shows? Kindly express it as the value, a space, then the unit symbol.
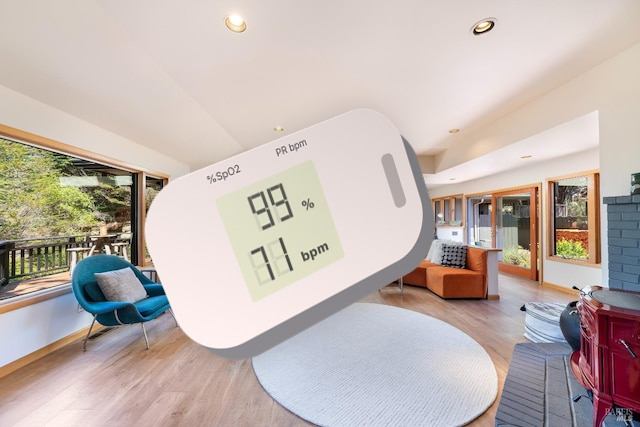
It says 99 %
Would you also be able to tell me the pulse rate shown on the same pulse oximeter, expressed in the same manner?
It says 71 bpm
